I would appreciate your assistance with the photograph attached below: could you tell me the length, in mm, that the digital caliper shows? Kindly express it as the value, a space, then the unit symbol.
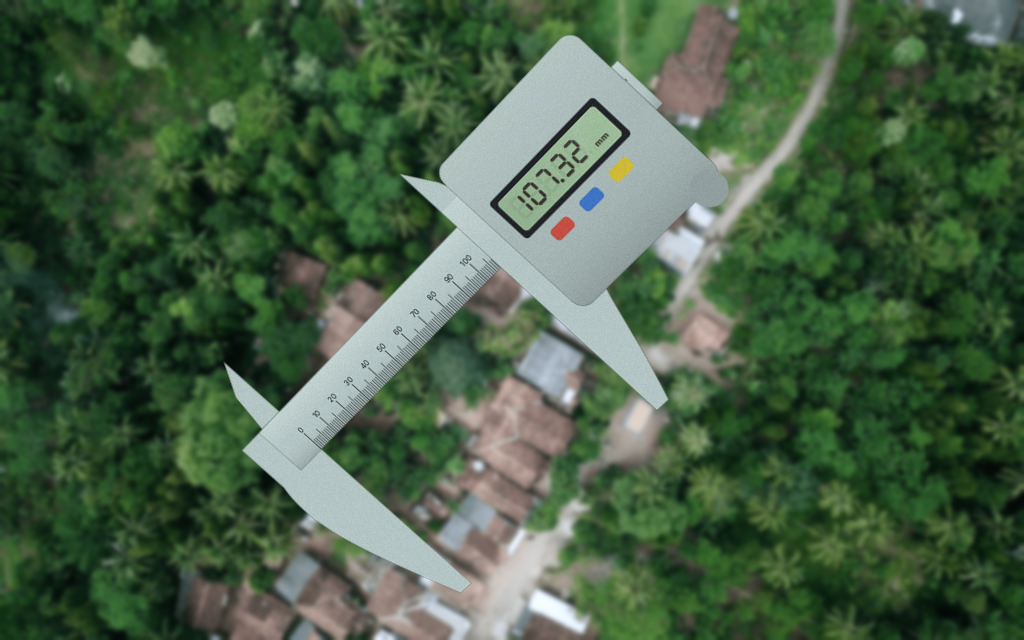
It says 107.32 mm
